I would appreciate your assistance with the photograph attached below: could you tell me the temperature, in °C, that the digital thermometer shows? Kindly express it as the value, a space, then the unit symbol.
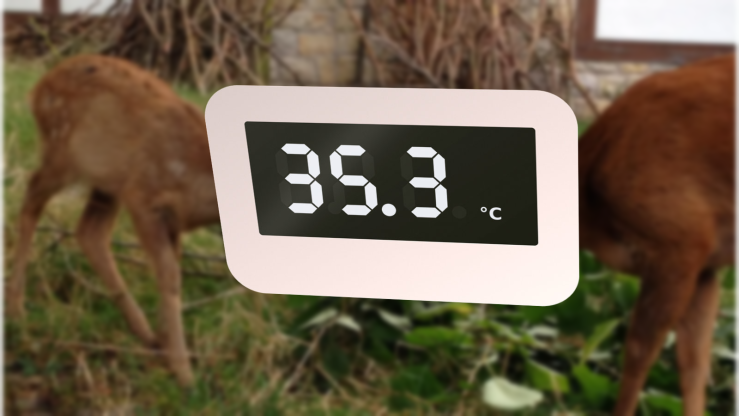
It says 35.3 °C
